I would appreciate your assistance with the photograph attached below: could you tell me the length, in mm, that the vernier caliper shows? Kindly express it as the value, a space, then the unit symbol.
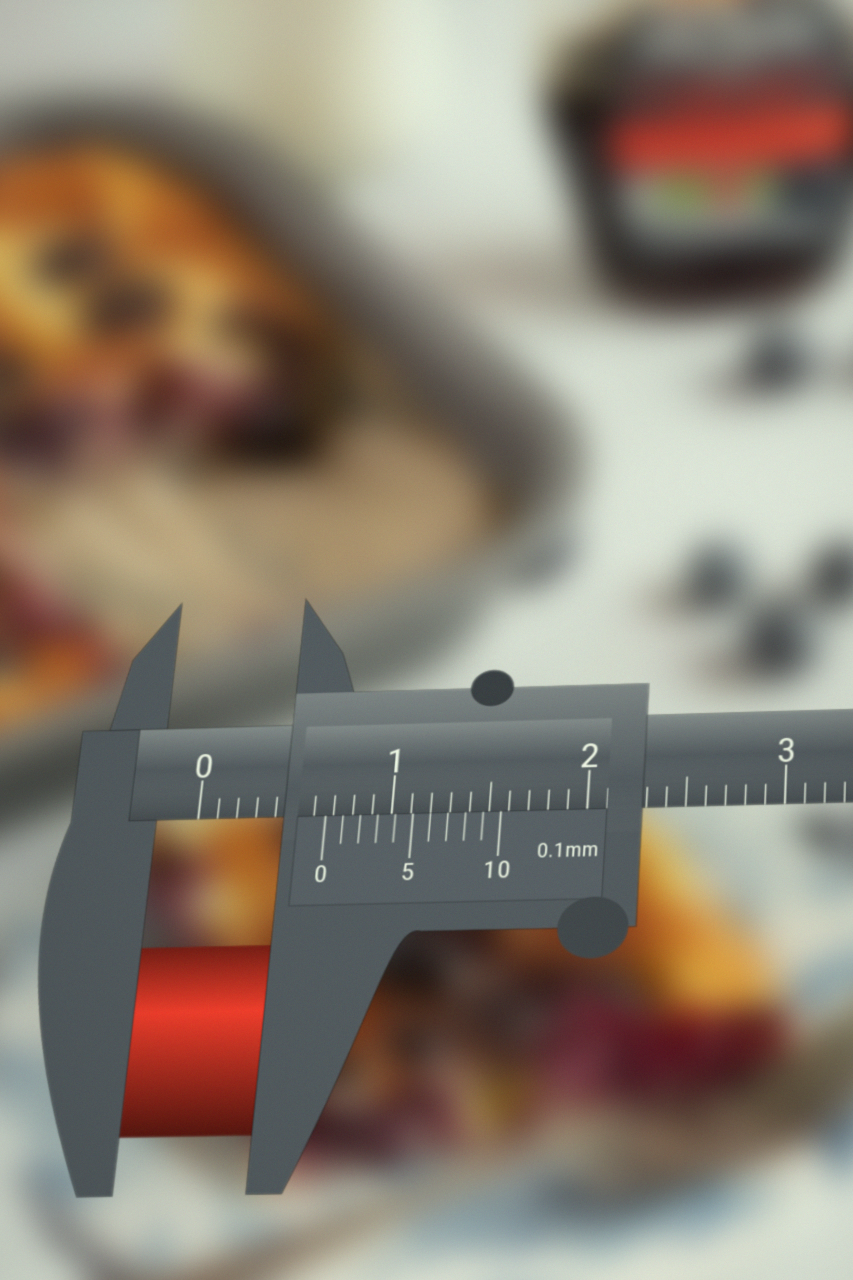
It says 6.6 mm
